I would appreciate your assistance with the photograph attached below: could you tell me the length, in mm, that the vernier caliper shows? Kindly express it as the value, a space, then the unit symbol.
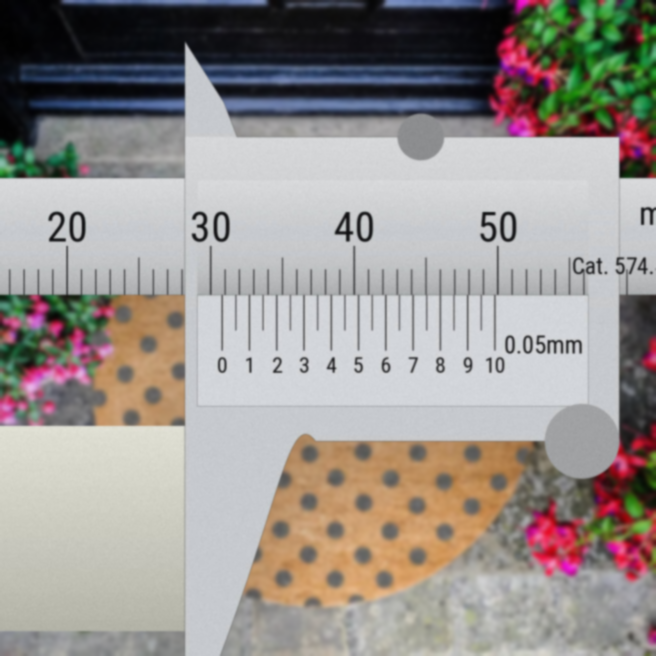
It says 30.8 mm
